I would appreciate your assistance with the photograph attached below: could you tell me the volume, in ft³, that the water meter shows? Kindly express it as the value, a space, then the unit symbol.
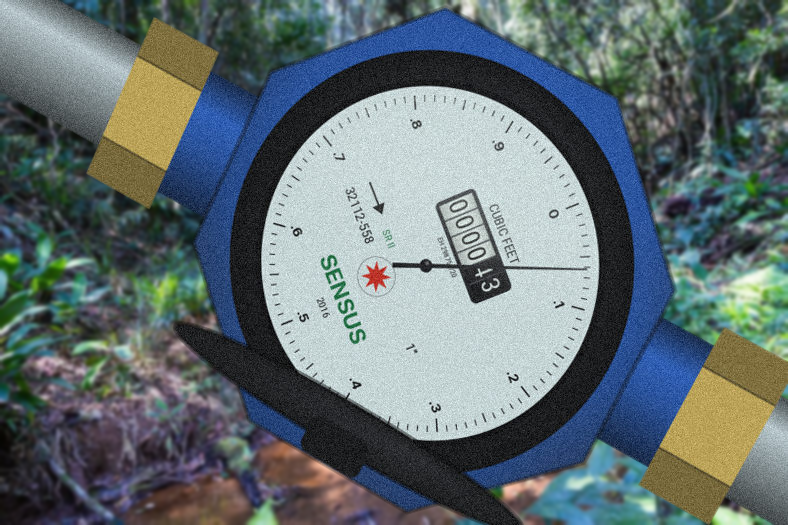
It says 43.06 ft³
